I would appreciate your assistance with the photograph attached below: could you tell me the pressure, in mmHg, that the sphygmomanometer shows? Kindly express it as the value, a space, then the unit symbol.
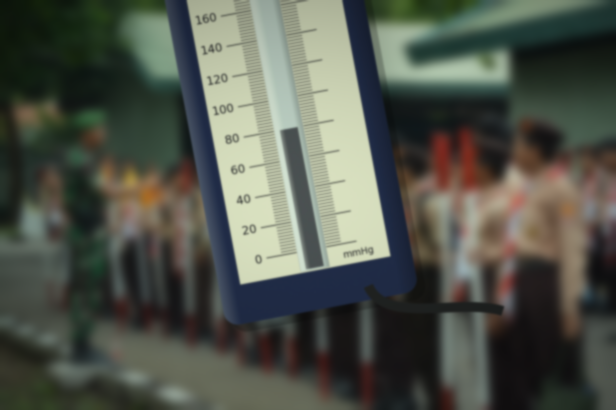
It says 80 mmHg
